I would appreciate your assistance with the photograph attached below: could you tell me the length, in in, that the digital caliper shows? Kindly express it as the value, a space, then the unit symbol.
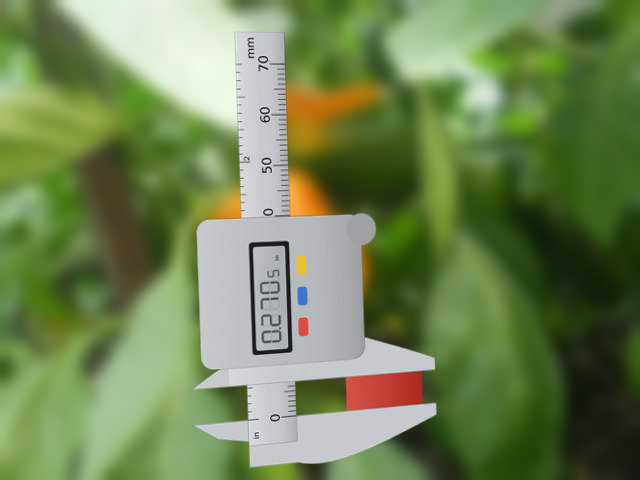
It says 0.2705 in
